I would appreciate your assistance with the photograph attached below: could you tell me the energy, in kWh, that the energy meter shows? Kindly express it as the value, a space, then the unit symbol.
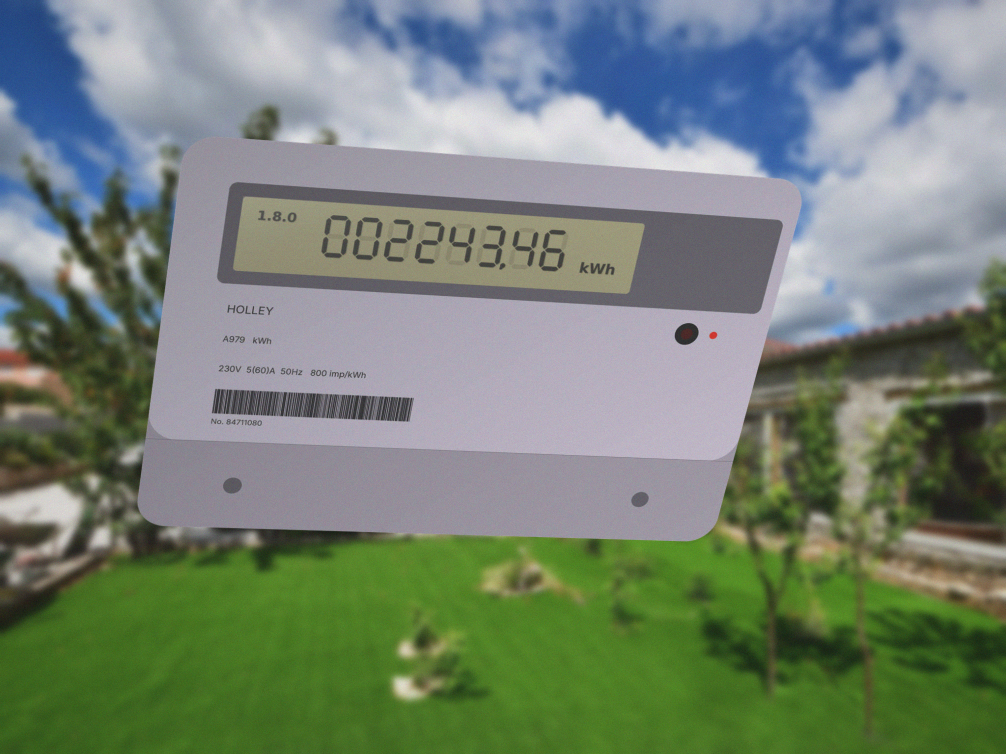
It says 2243.46 kWh
